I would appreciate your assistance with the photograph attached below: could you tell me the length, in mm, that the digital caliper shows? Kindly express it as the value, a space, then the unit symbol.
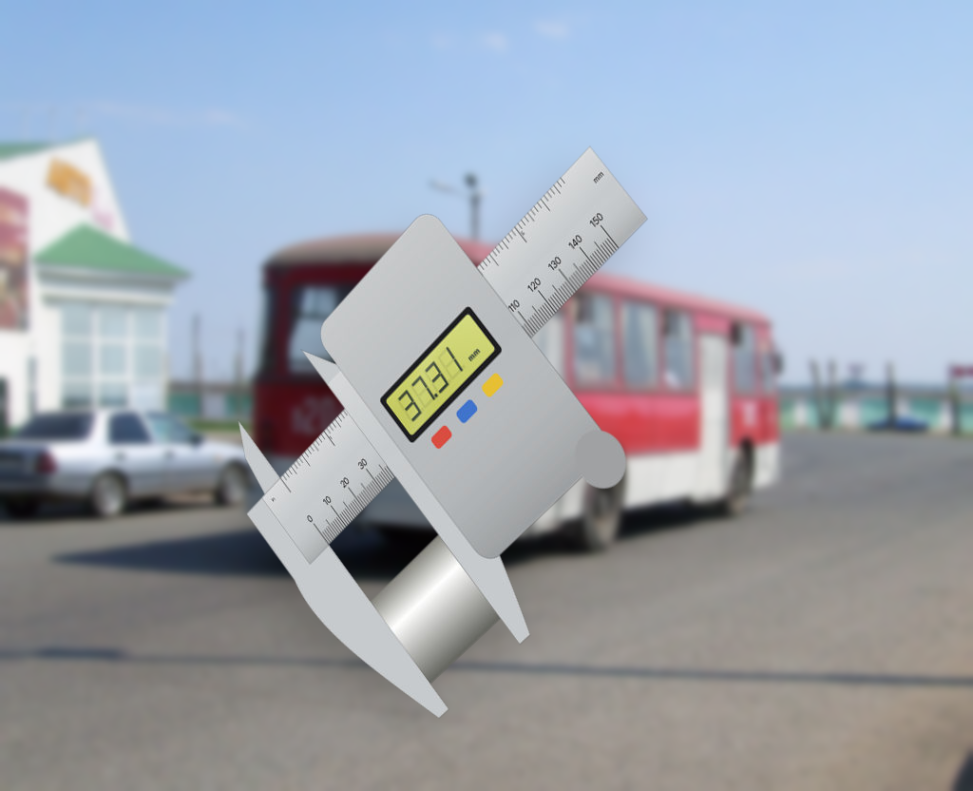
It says 37.31 mm
